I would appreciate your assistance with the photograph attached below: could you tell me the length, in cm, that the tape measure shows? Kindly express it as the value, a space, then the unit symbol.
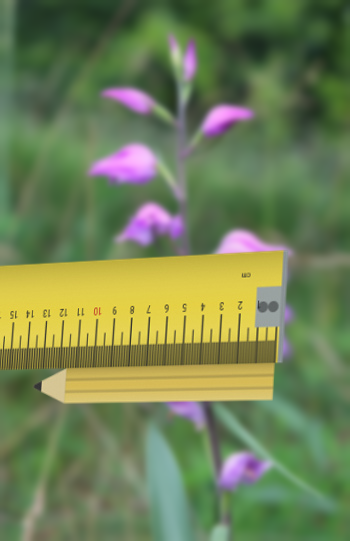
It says 13.5 cm
